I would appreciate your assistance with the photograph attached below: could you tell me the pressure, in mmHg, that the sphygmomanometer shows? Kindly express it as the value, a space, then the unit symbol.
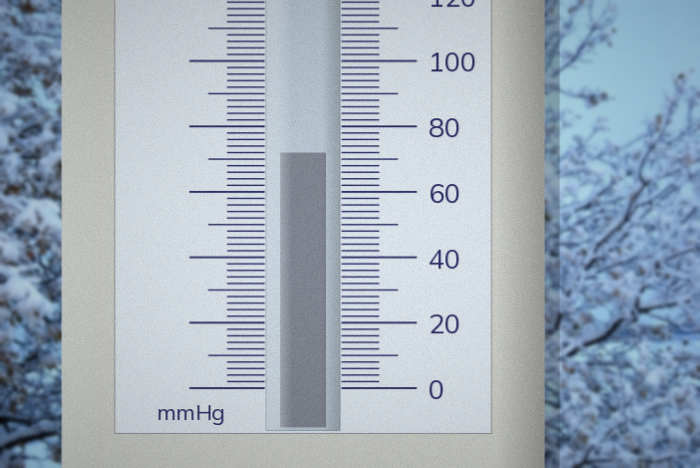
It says 72 mmHg
